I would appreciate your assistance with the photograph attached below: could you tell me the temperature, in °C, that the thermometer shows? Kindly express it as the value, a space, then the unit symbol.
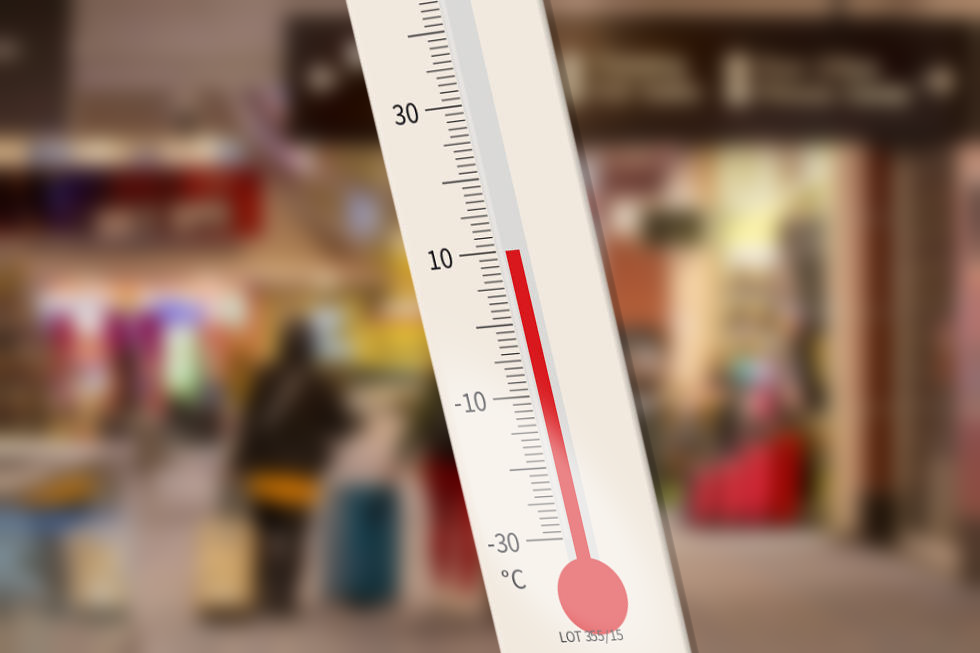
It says 10 °C
